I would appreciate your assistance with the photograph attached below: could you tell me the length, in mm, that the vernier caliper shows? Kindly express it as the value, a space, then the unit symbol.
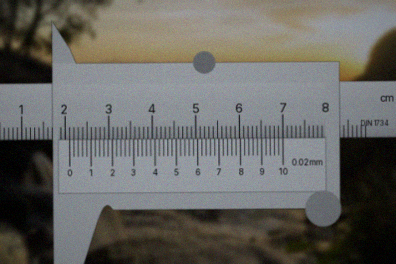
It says 21.0 mm
